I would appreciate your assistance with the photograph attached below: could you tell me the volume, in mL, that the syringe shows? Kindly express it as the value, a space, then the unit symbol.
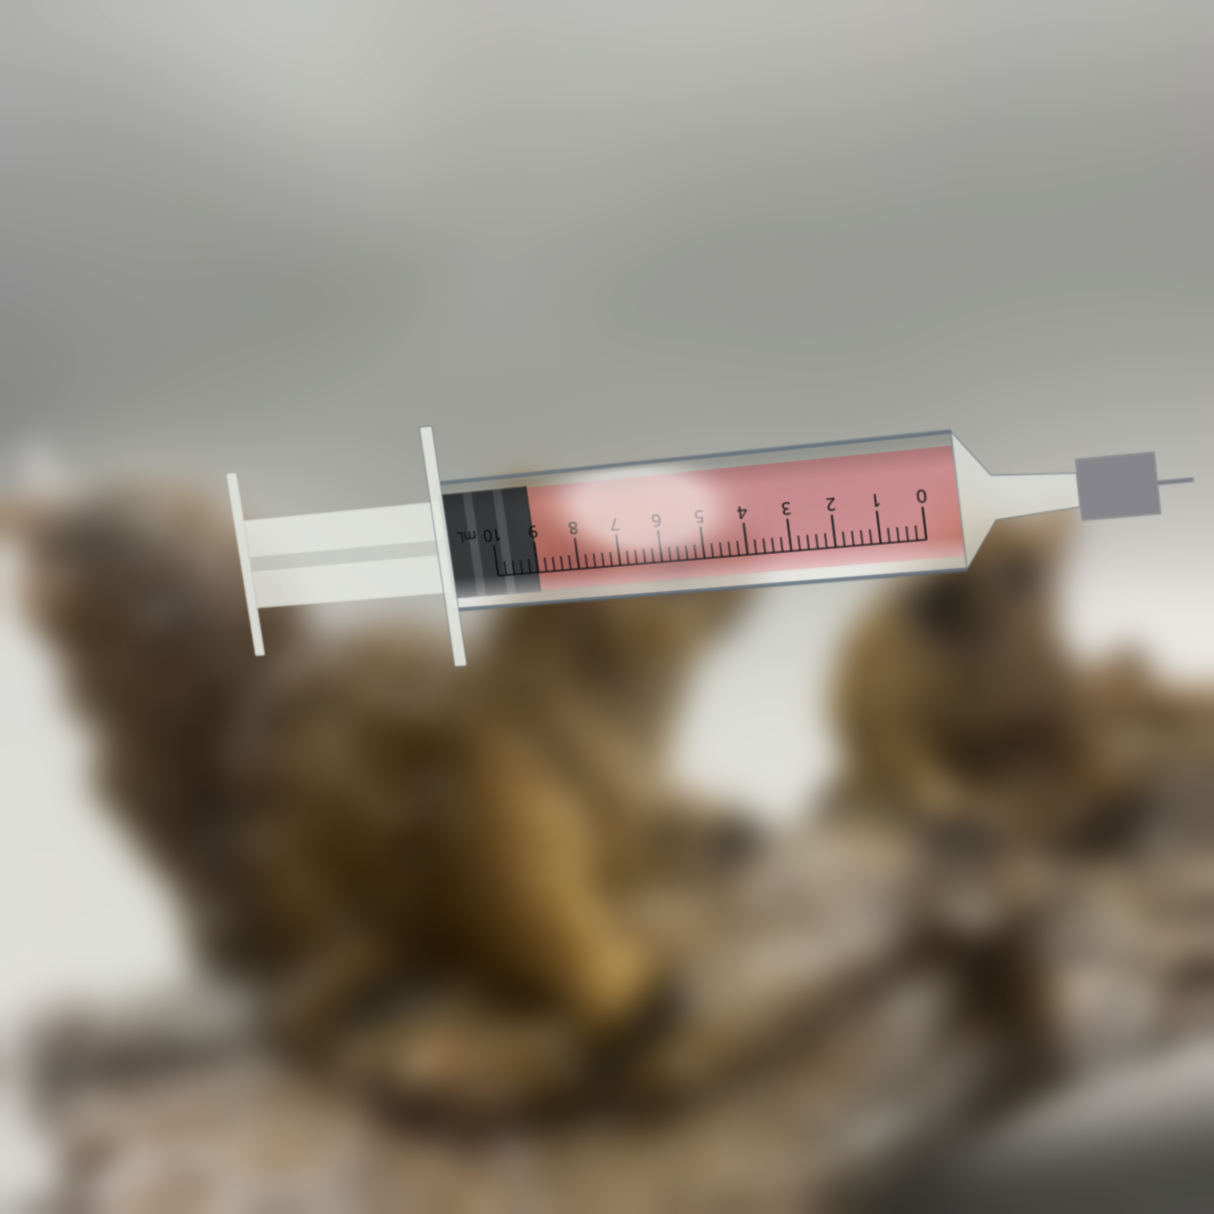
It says 9 mL
